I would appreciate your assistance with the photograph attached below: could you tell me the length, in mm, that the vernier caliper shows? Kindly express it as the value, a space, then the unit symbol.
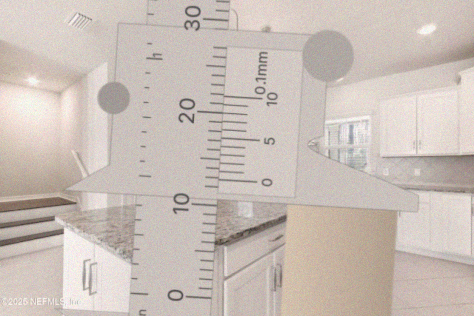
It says 12.8 mm
